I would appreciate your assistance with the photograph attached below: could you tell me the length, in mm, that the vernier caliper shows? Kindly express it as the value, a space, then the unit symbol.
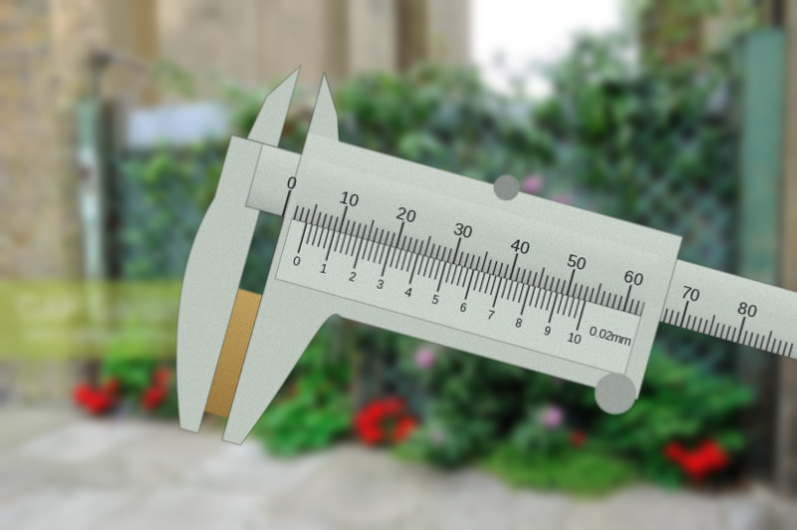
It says 4.2 mm
